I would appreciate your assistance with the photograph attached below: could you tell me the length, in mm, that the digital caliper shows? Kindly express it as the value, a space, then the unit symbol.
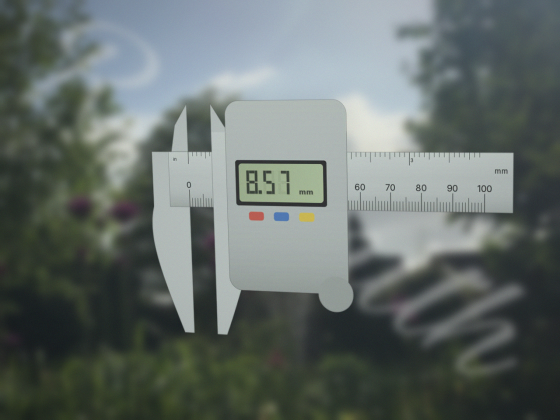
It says 8.57 mm
